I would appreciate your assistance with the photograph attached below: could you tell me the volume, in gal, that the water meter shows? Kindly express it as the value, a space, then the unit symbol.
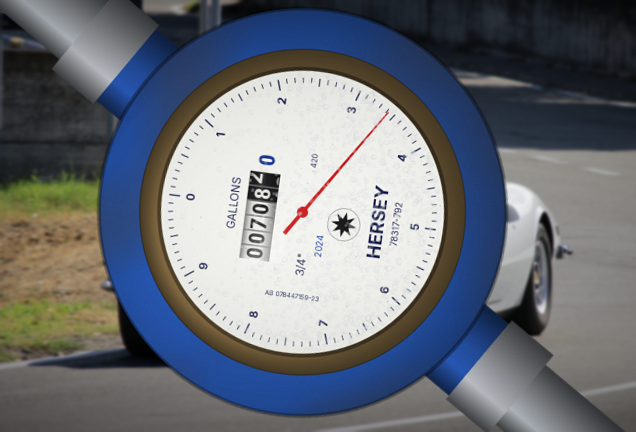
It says 70823.4 gal
